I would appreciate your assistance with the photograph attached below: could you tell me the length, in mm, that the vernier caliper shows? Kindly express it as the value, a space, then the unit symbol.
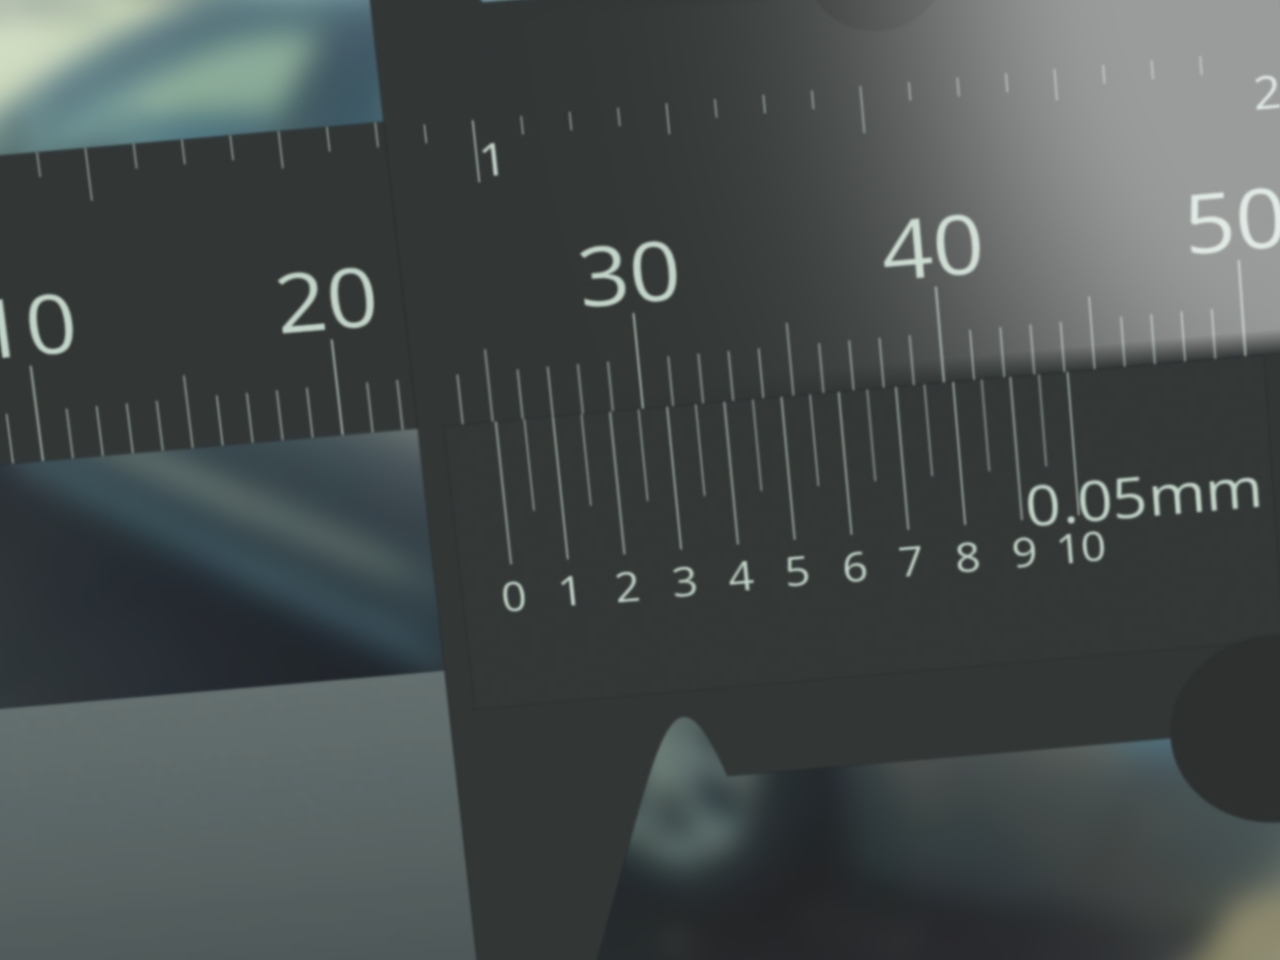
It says 25.1 mm
